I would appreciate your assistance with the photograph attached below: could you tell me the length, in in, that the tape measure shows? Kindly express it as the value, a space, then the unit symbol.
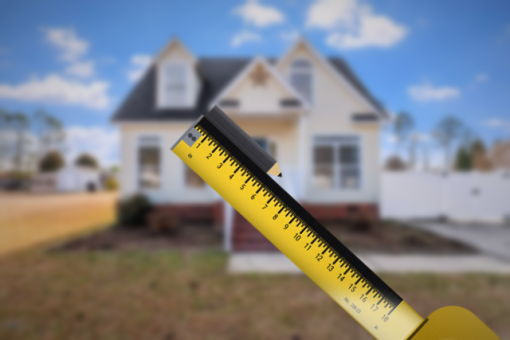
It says 6.5 in
